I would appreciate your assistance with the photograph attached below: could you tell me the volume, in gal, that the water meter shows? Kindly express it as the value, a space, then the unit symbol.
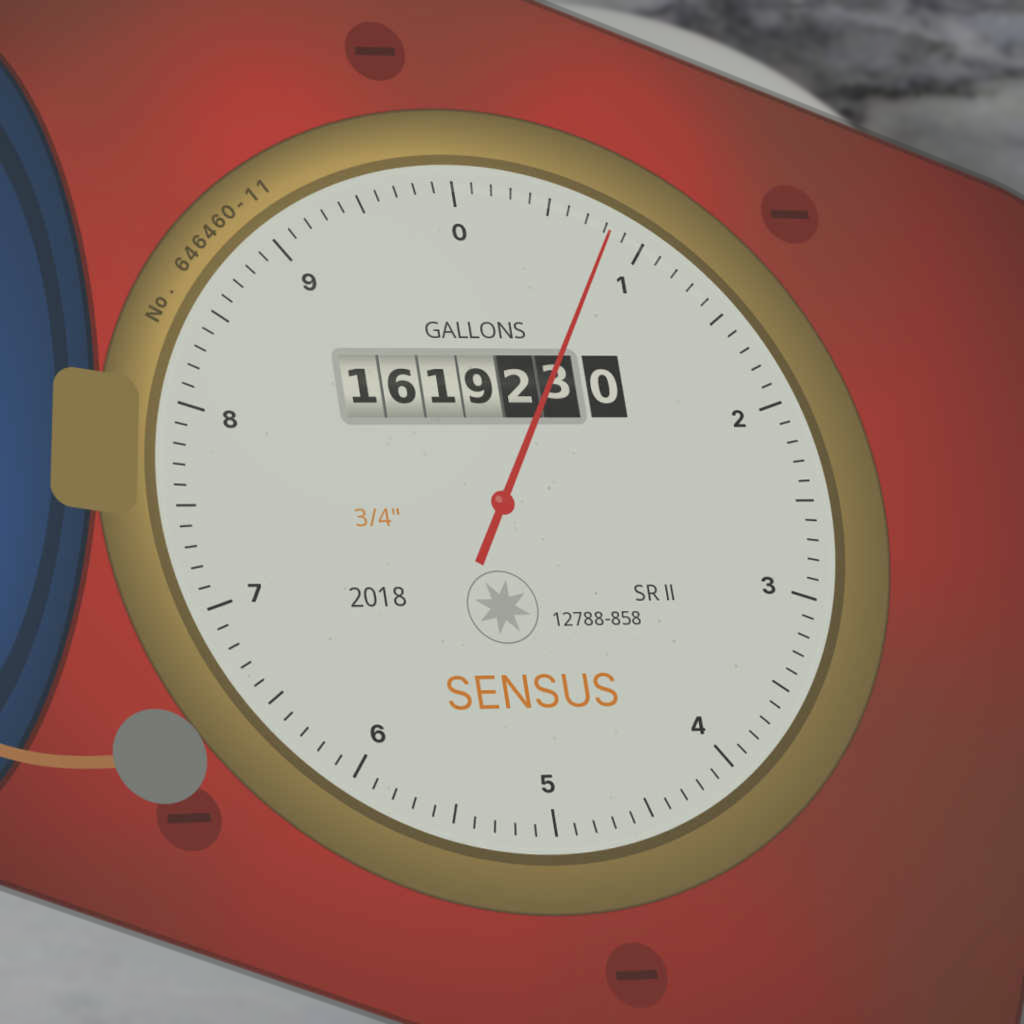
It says 1619230.8 gal
